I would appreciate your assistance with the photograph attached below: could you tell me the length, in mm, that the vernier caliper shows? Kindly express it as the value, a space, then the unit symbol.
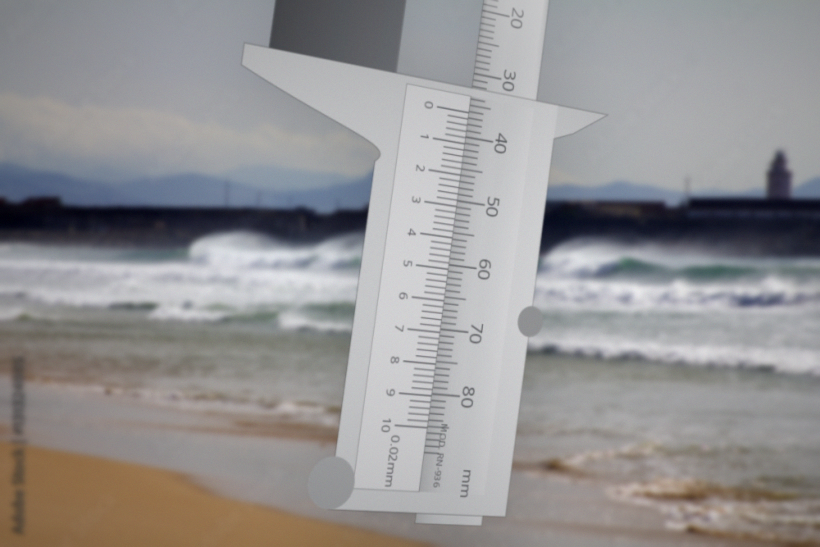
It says 36.2 mm
